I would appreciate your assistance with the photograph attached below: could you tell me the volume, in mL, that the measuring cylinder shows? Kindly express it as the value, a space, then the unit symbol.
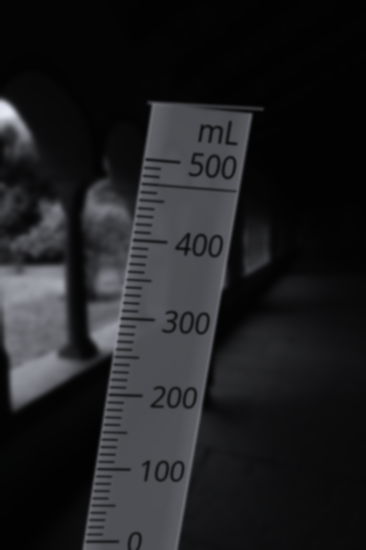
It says 470 mL
